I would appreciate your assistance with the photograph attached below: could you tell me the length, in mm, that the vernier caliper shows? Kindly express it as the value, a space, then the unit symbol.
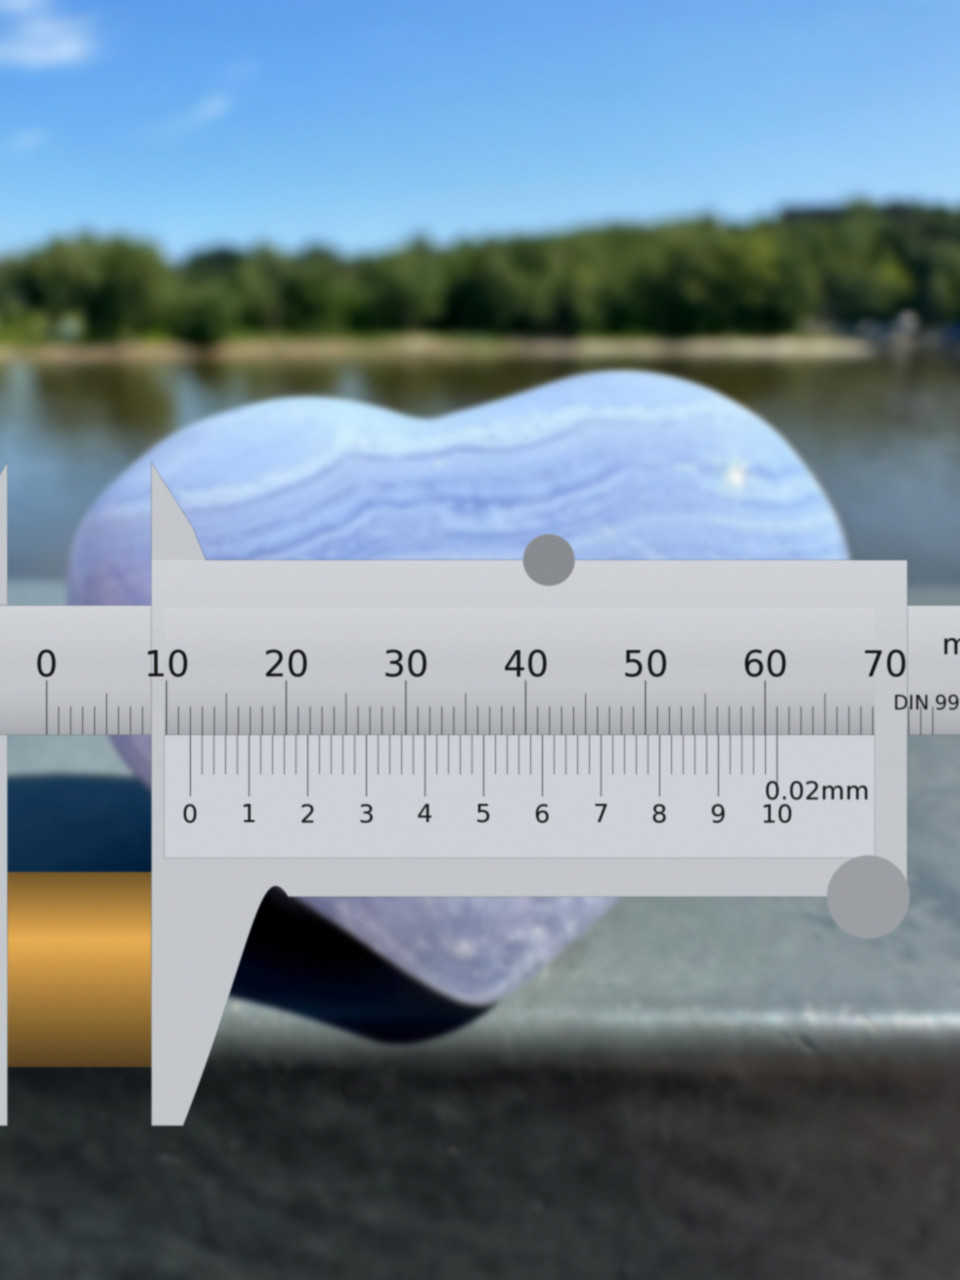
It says 12.0 mm
